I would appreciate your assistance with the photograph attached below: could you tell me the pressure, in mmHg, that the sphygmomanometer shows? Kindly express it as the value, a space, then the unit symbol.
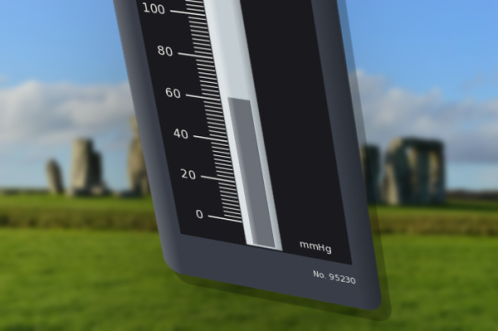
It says 62 mmHg
